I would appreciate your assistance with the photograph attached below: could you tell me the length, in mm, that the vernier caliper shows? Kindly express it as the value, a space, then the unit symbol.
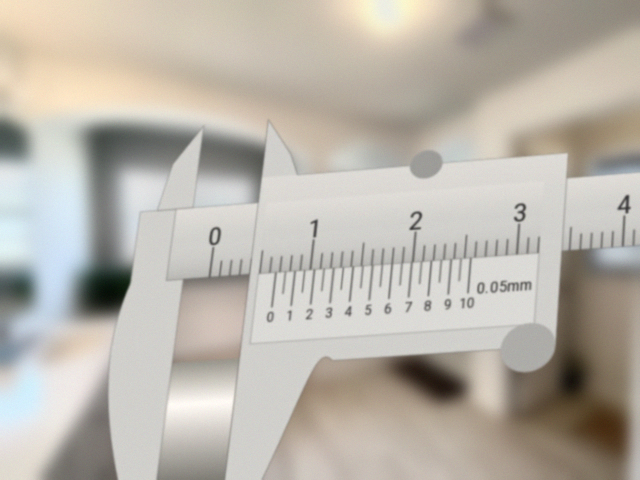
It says 6.6 mm
